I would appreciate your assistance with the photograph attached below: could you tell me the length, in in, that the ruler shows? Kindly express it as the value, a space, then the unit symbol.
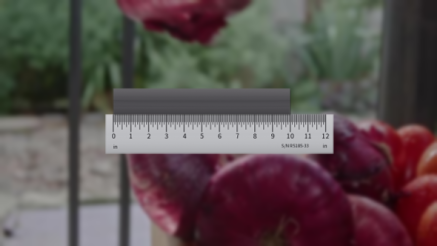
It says 10 in
